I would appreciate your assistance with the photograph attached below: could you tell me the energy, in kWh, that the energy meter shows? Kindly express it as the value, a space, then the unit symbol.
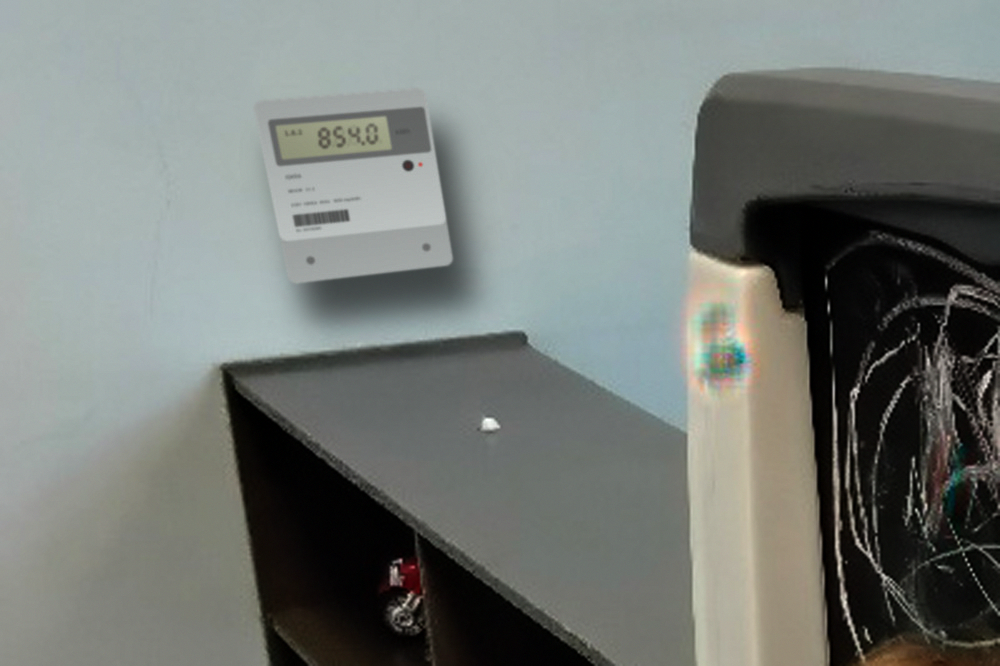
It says 854.0 kWh
